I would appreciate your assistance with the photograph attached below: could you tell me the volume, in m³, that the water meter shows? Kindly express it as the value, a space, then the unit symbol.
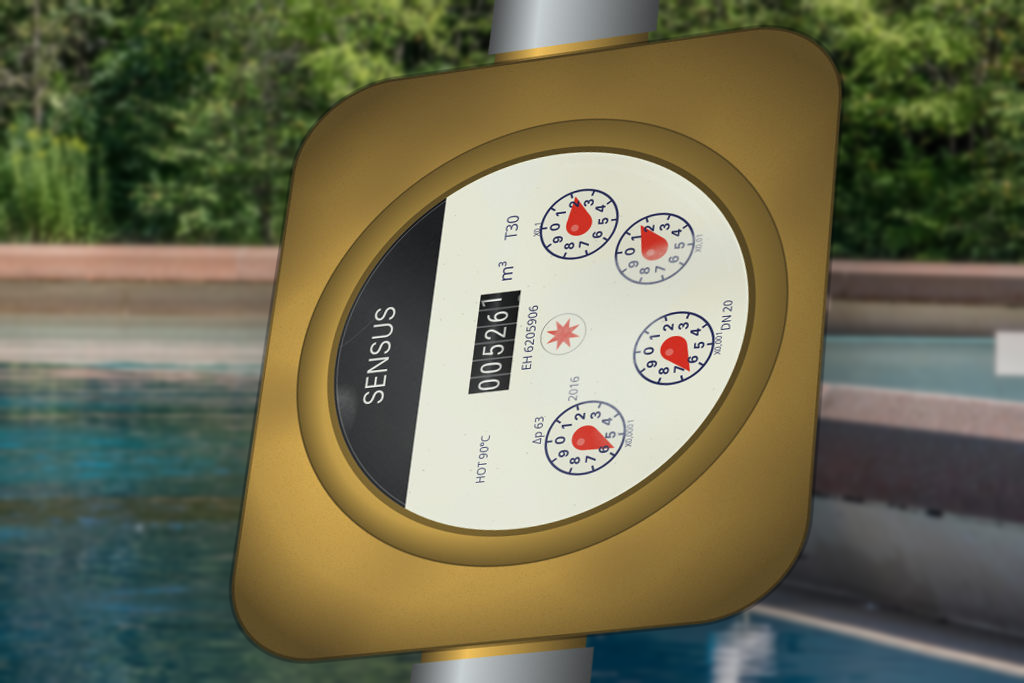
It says 5261.2165 m³
